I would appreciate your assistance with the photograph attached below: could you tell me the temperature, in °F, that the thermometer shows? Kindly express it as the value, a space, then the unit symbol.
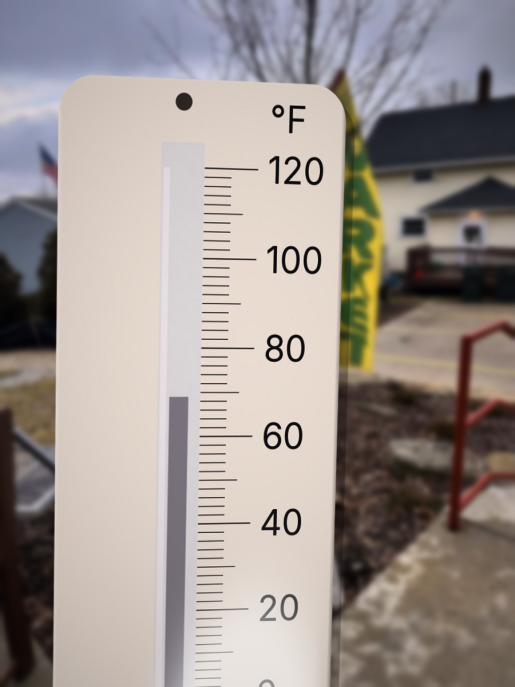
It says 69 °F
